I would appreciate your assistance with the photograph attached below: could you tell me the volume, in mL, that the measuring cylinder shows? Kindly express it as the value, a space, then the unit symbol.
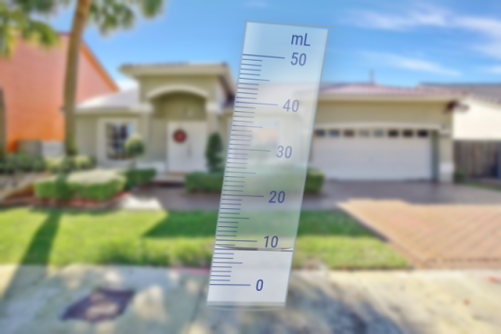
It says 8 mL
